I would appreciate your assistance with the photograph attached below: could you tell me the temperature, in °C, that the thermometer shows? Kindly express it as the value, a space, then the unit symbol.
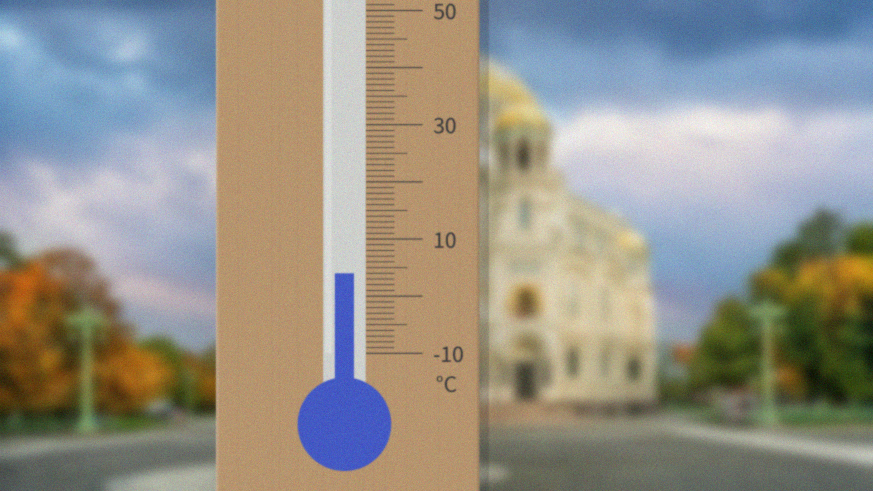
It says 4 °C
